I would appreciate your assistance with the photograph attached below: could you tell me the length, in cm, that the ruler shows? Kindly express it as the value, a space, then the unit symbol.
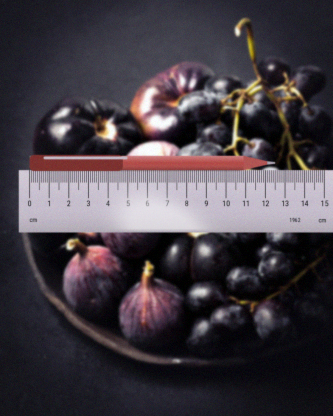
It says 12.5 cm
